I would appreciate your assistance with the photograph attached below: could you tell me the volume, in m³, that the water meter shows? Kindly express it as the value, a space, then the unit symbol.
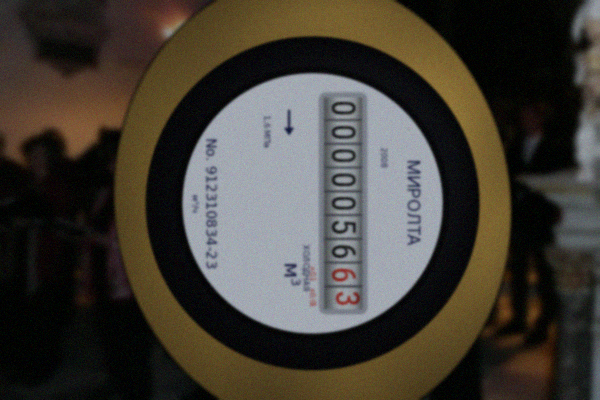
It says 56.63 m³
